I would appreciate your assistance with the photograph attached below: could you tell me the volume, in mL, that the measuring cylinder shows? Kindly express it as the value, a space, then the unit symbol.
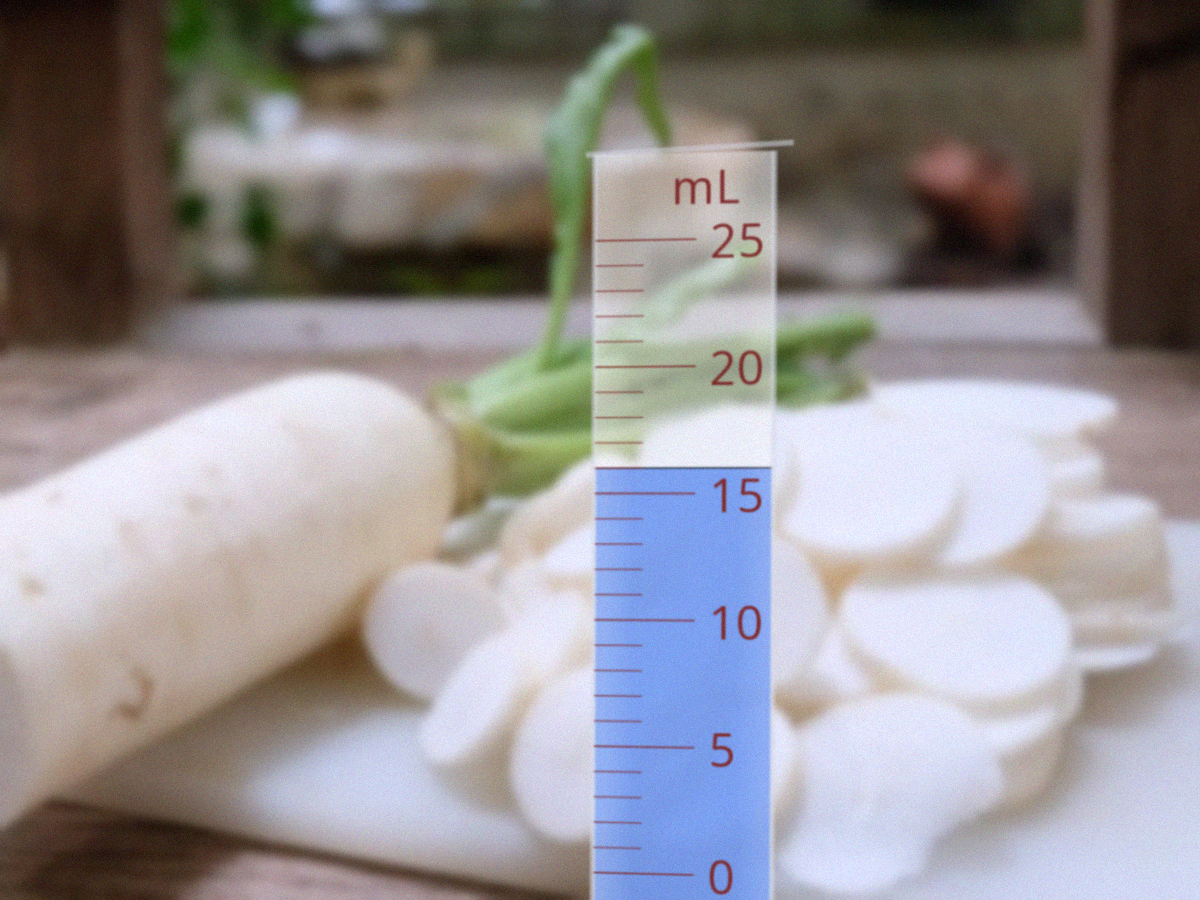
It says 16 mL
